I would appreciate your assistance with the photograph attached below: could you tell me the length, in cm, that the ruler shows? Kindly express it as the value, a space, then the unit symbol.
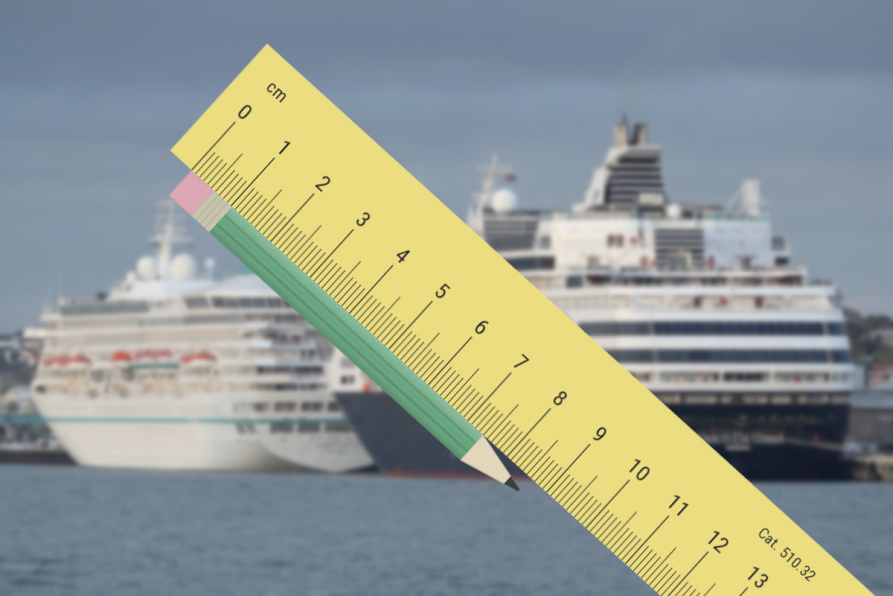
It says 8.6 cm
